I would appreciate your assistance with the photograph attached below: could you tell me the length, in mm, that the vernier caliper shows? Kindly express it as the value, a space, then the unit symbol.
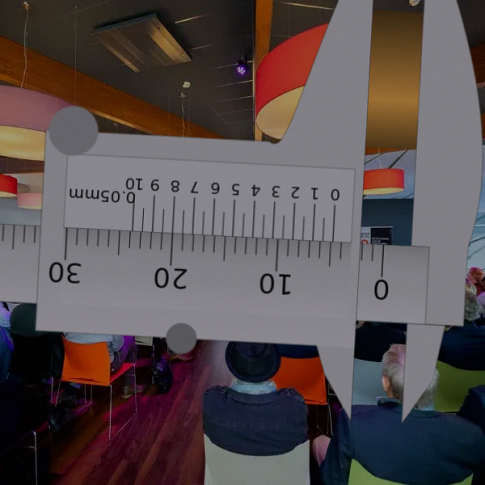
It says 4.8 mm
